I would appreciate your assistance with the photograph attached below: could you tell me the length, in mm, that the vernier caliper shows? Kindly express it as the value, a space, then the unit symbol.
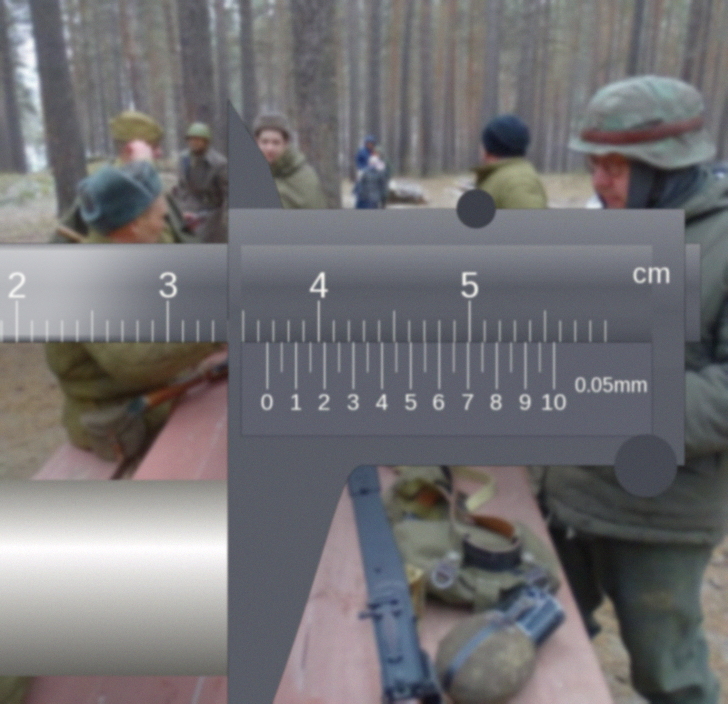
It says 36.6 mm
